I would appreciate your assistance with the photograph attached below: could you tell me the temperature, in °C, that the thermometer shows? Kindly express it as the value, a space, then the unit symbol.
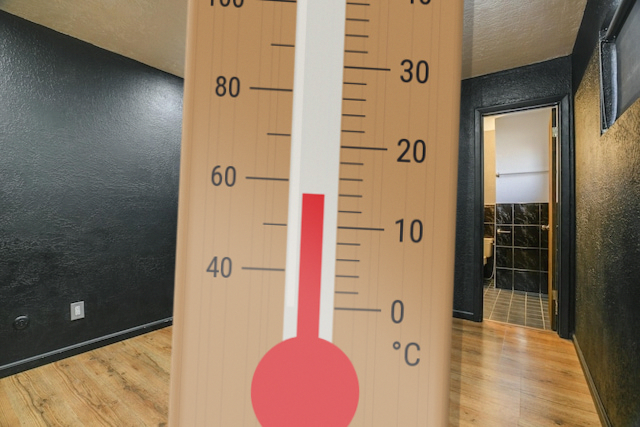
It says 14 °C
